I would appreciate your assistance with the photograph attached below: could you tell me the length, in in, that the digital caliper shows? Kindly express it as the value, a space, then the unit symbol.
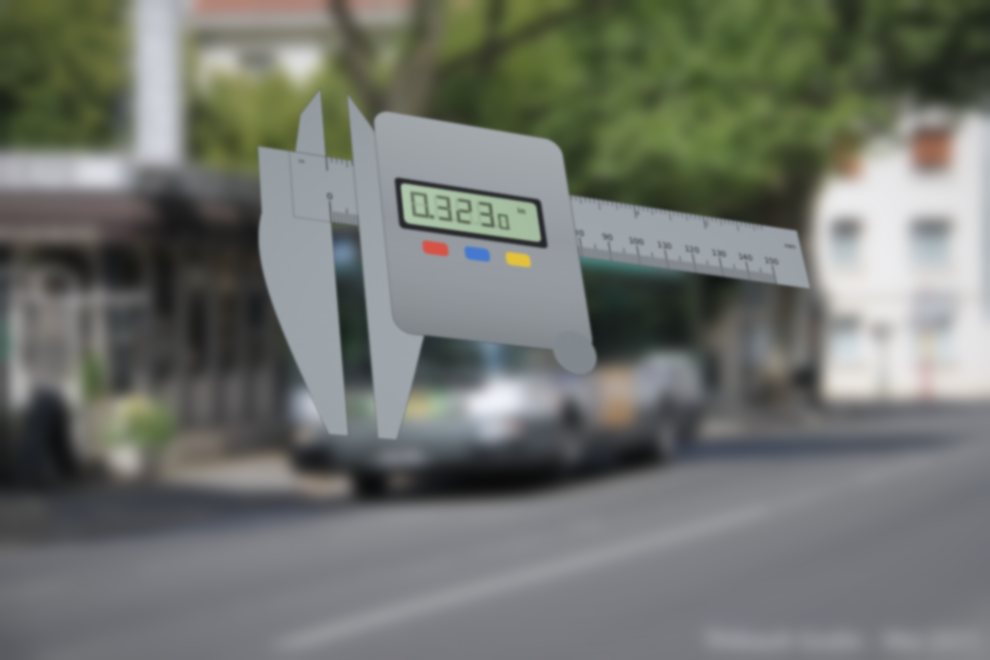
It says 0.3230 in
